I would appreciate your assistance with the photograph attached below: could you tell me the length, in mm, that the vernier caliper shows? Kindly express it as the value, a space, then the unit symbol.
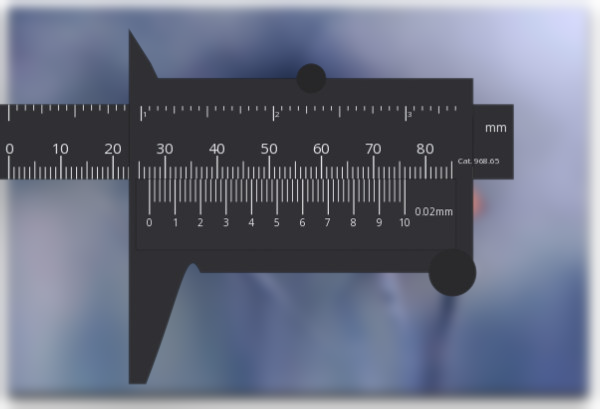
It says 27.0 mm
